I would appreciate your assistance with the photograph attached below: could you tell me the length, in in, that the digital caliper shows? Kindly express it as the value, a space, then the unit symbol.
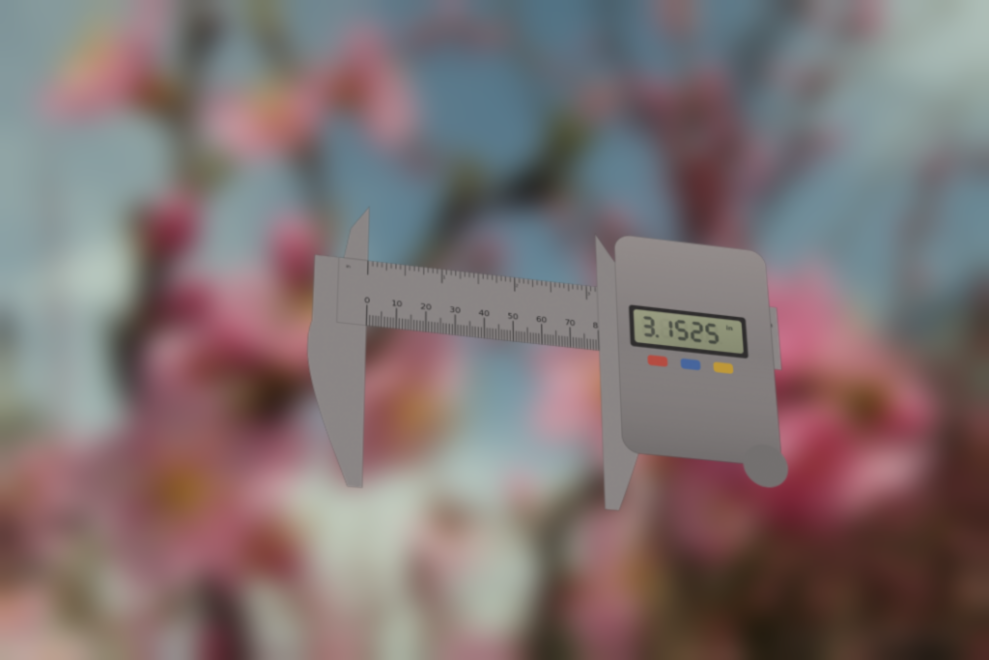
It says 3.1525 in
